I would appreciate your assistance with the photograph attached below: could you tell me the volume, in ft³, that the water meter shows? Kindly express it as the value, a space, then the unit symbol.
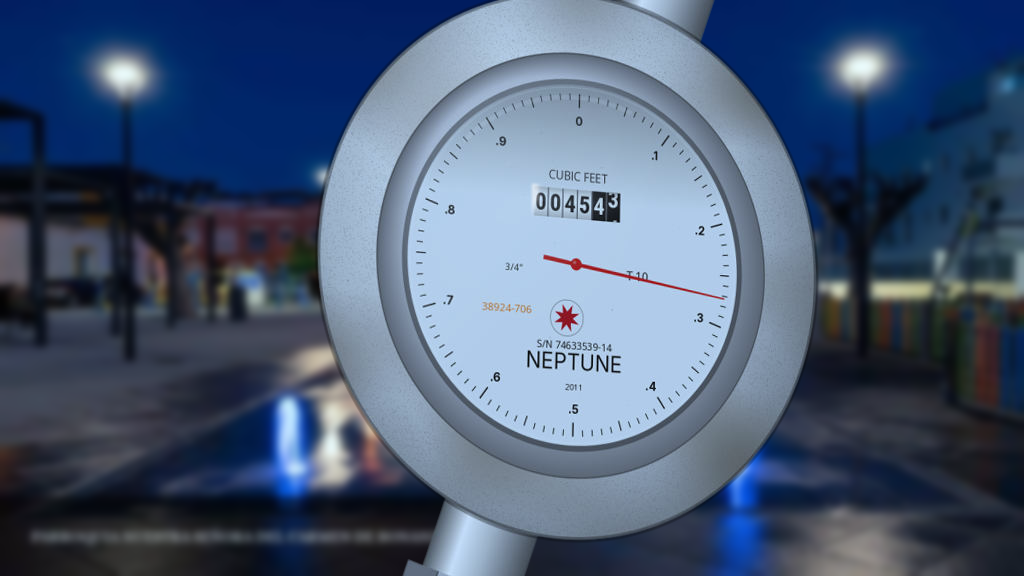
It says 4543.27 ft³
